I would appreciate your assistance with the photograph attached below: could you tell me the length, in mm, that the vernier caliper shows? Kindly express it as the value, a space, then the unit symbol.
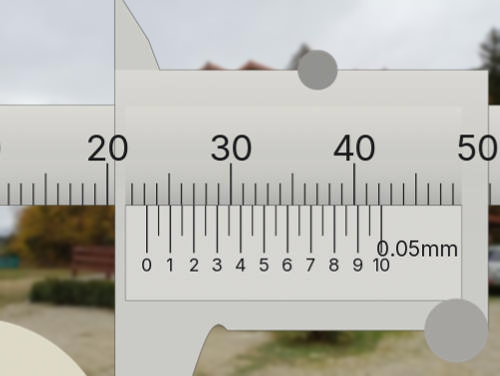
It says 23.2 mm
